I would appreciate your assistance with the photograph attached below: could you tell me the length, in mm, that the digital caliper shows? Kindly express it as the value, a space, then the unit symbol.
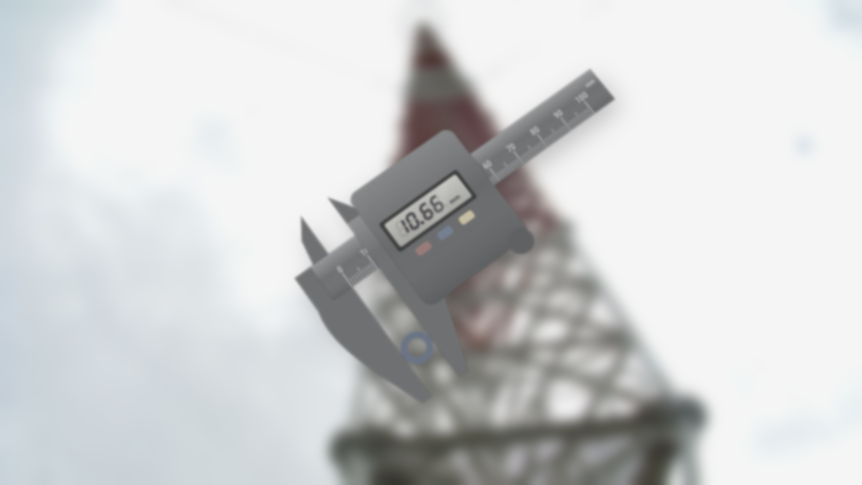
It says 10.66 mm
